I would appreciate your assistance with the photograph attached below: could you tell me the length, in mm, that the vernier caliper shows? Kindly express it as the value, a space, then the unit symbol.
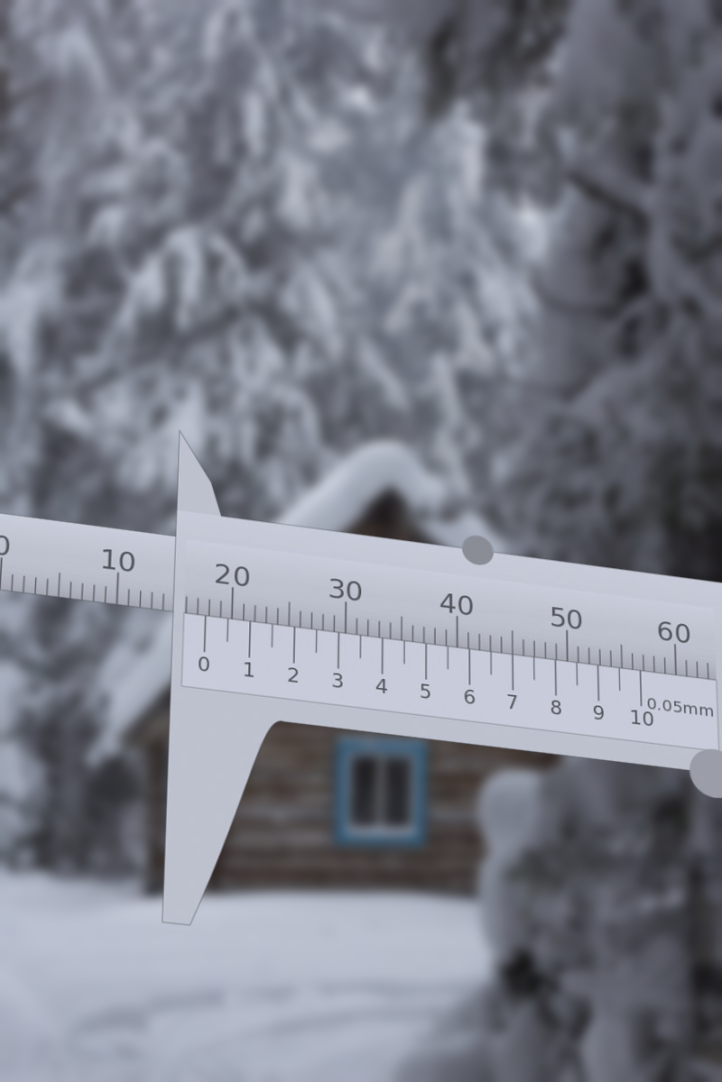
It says 17.7 mm
